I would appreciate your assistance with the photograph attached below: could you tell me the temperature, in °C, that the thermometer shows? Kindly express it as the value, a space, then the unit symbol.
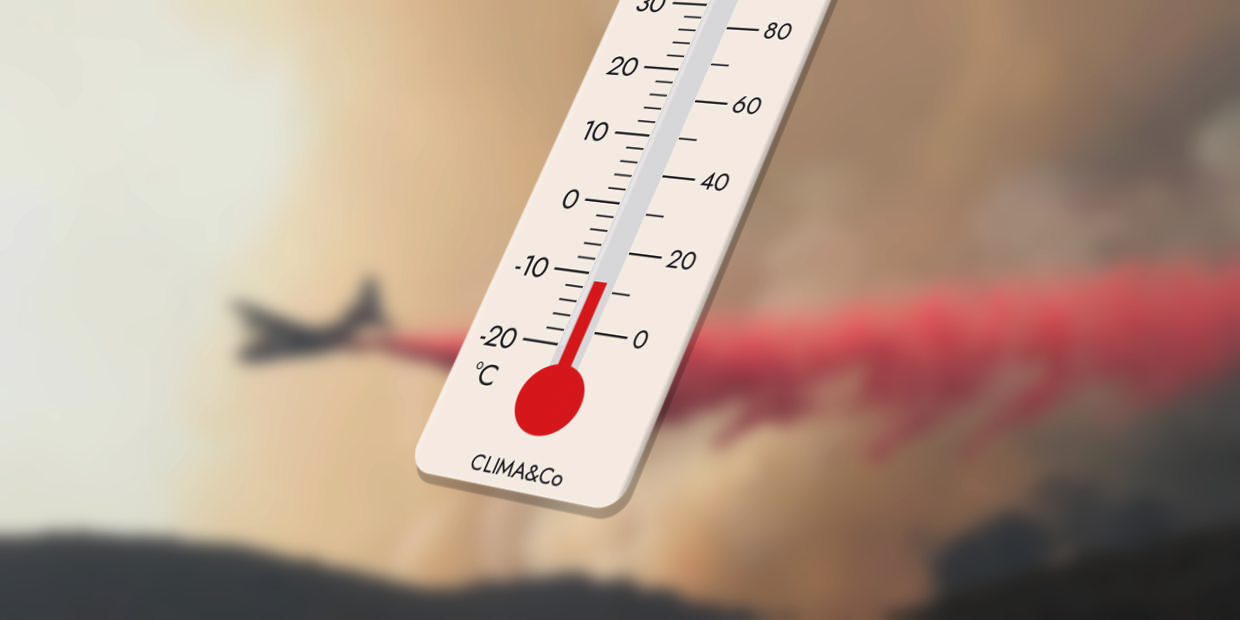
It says -11 °C
